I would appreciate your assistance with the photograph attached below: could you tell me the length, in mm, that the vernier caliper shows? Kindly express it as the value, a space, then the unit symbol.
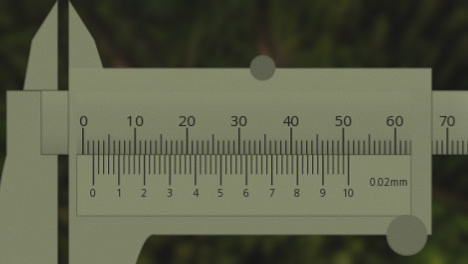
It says 2.0 mm
